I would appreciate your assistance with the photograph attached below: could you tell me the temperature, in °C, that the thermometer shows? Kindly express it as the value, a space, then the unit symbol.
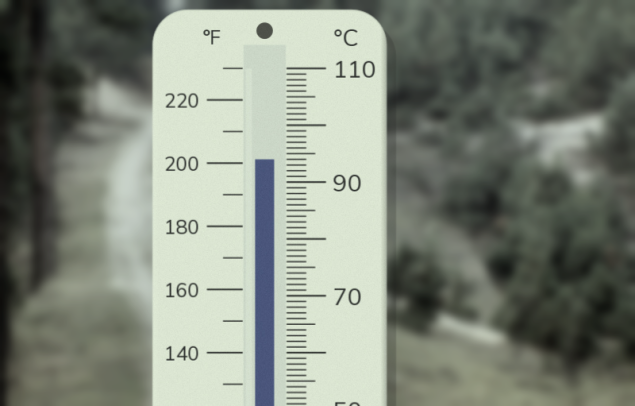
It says 94 °C
